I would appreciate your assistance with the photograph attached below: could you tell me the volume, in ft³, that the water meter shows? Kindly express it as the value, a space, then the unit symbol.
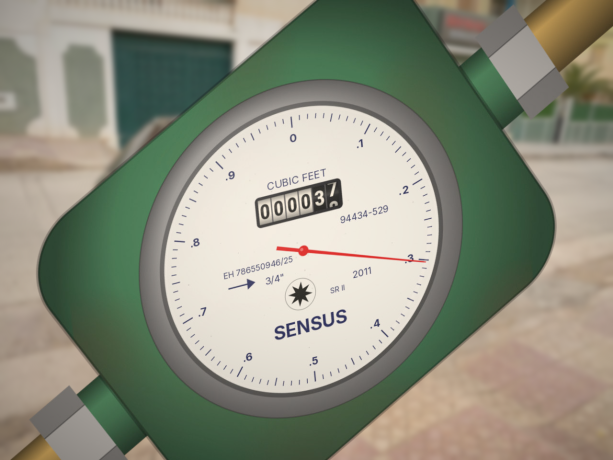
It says 37.30 ft³
